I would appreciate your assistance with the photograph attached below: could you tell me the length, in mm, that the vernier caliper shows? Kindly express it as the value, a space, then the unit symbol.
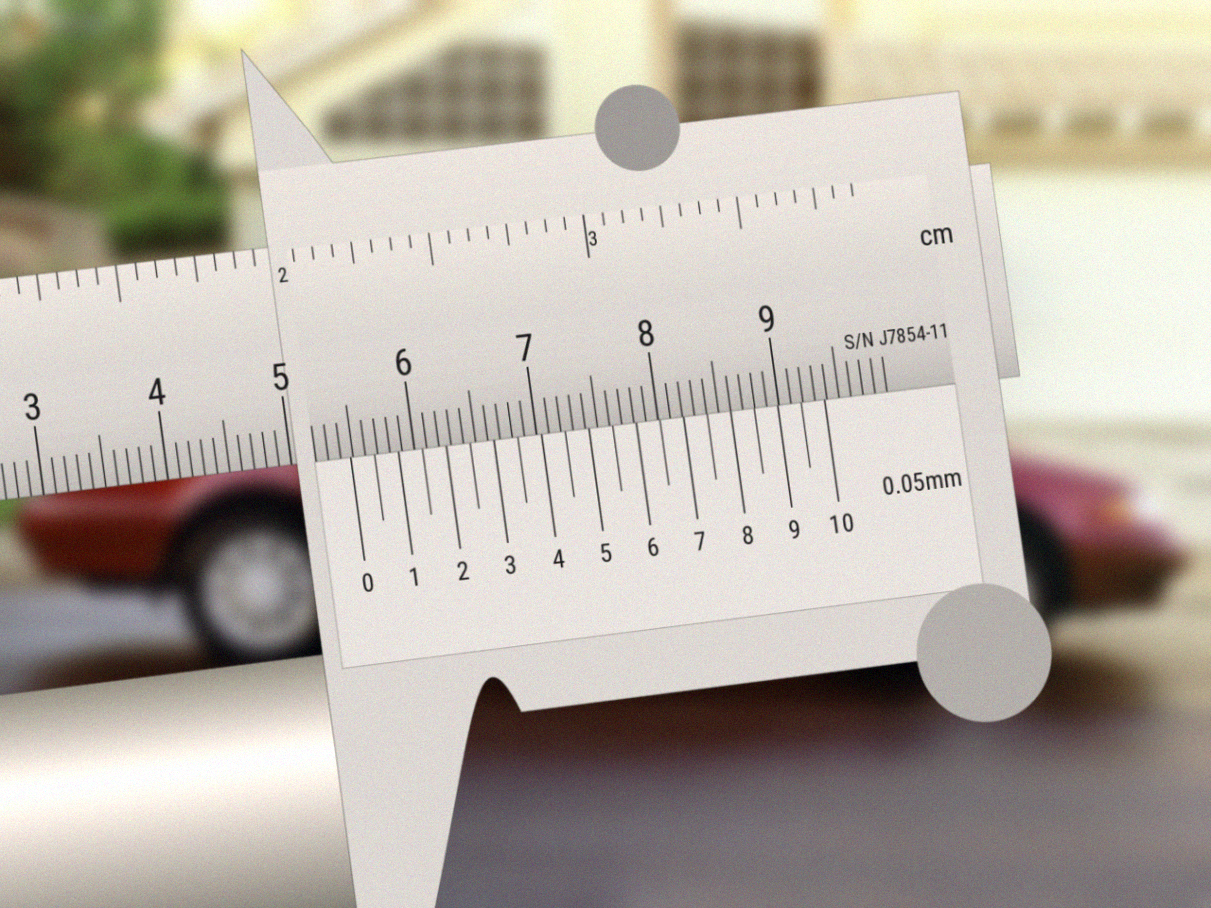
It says 54.8 mm
